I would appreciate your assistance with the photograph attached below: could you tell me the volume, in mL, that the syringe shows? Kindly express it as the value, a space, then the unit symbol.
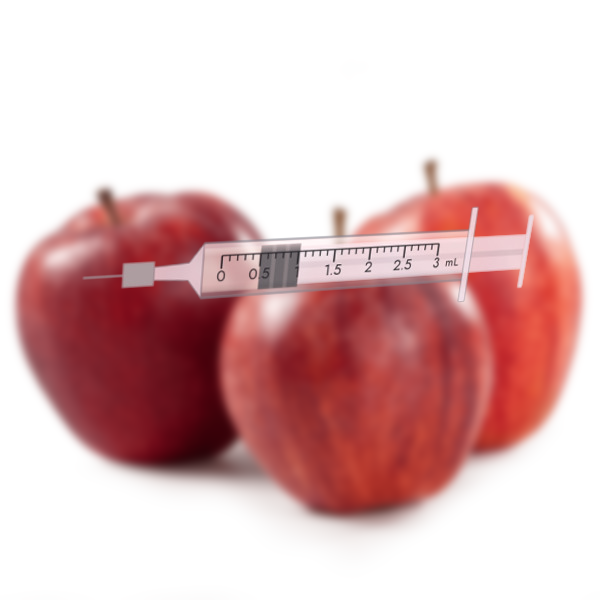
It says 0.5 mL
